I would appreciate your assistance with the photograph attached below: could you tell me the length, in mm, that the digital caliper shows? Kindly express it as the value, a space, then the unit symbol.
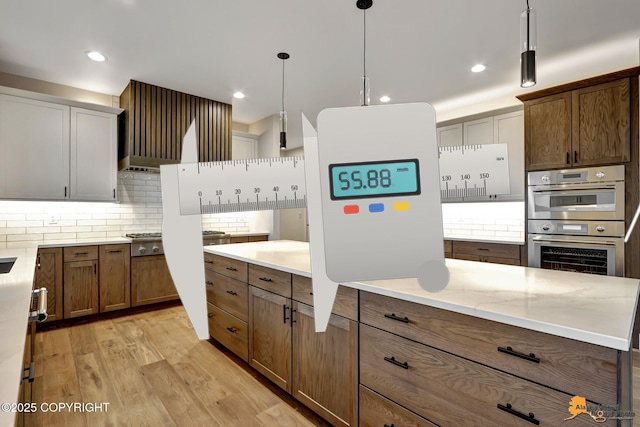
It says 55.88 mm
